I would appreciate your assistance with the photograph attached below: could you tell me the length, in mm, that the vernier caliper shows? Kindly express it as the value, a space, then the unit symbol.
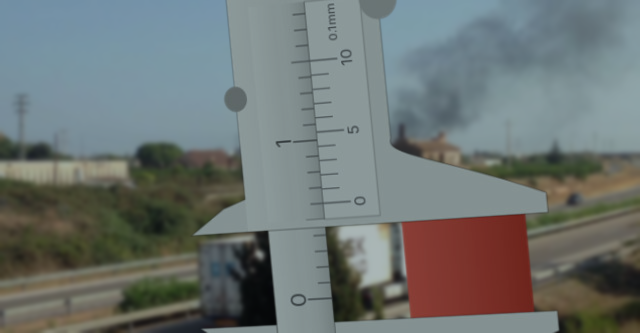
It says 6.0 mm
